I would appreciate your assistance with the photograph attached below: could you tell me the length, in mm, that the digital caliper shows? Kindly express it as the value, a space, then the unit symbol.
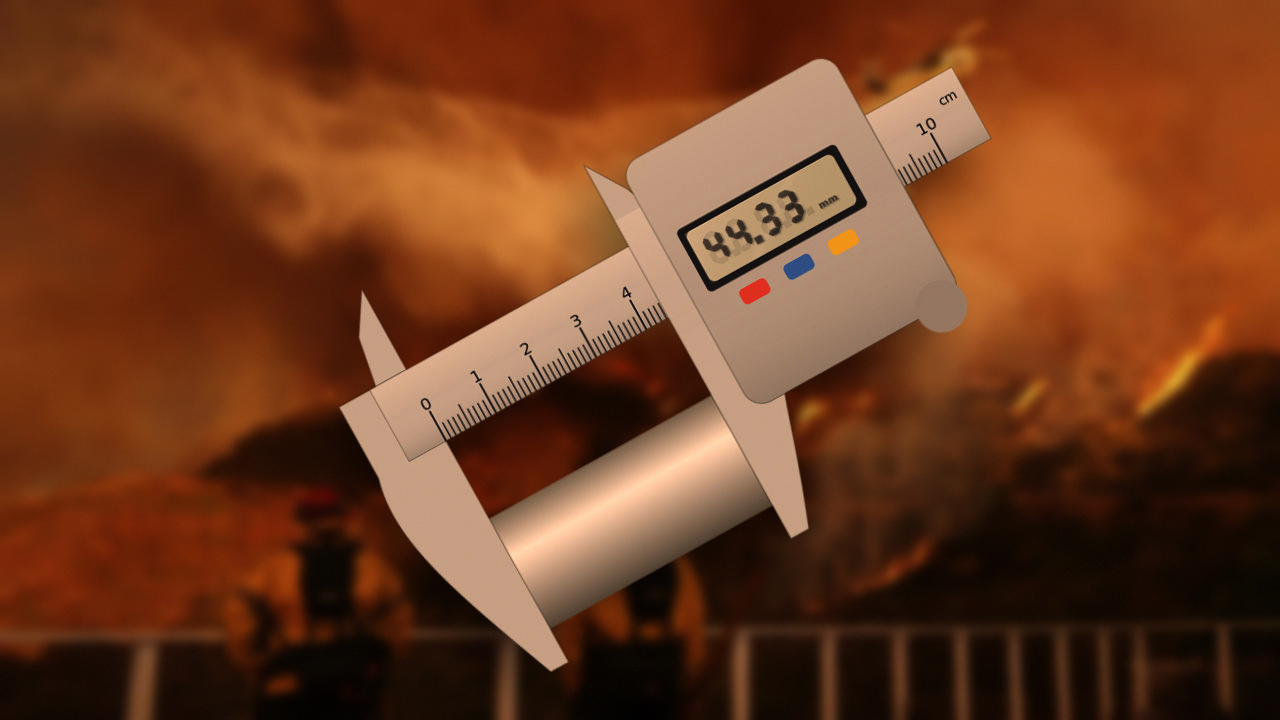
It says 44.33 mm
